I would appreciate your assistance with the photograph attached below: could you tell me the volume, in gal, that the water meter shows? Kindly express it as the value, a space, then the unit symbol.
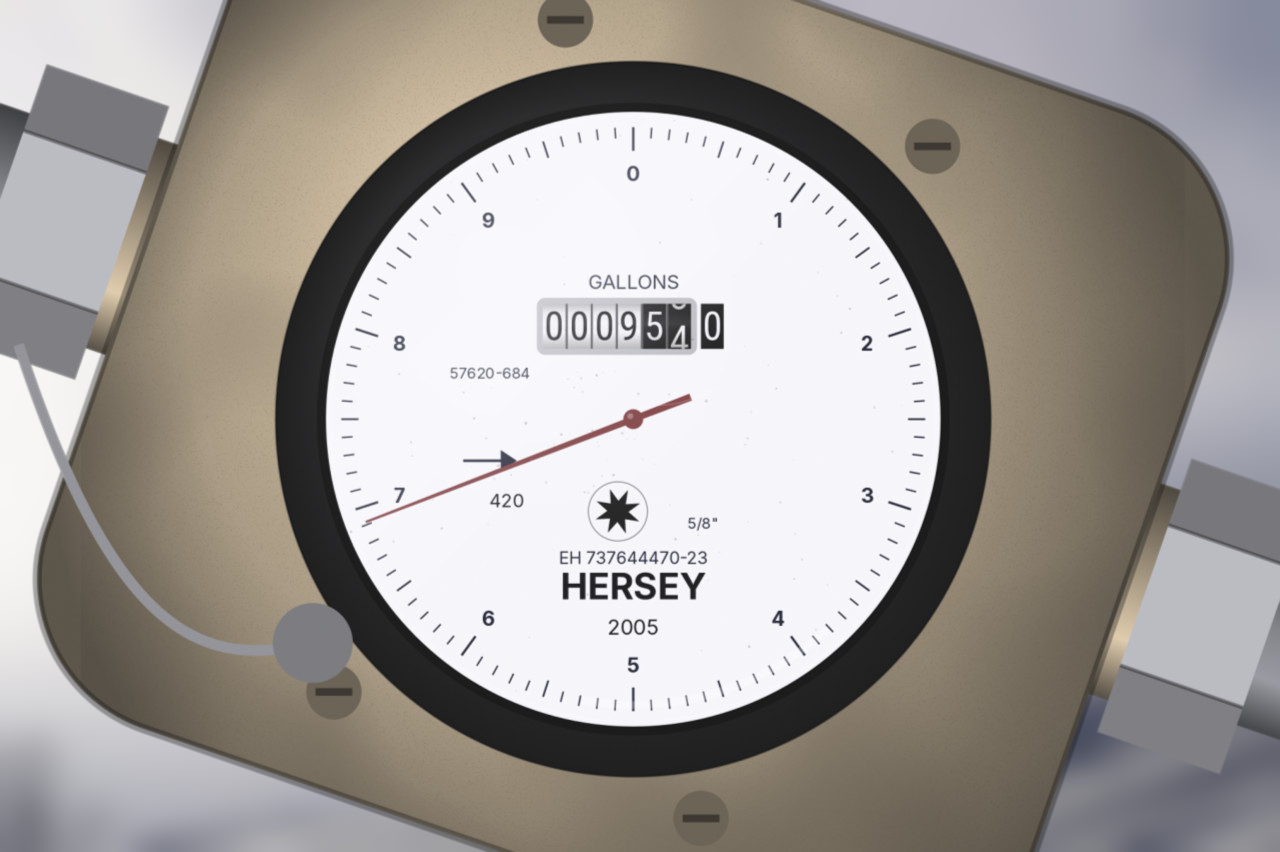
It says 9536.9 gal
